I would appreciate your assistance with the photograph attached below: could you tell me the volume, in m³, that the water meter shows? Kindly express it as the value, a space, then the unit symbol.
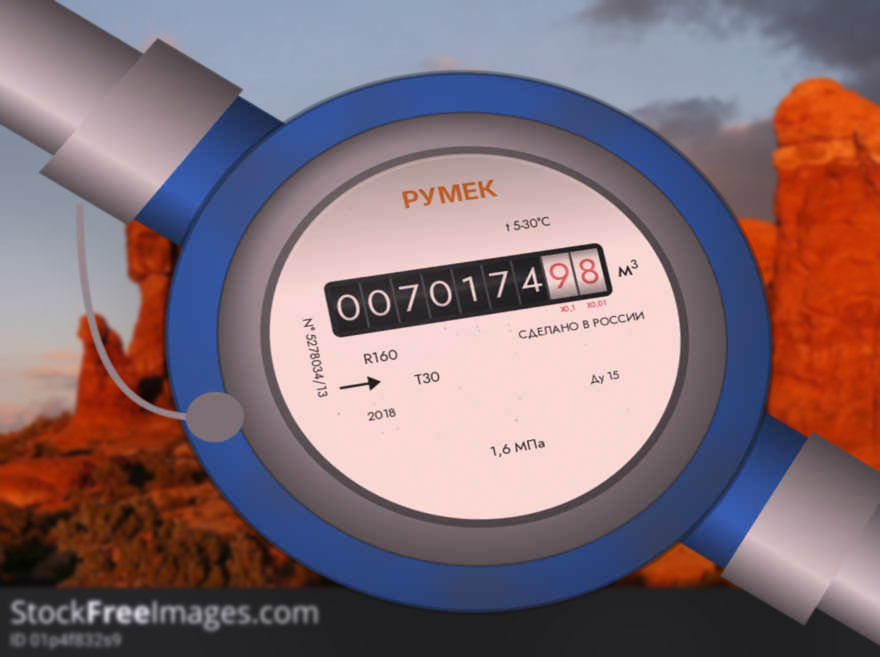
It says 70174.98 m³
